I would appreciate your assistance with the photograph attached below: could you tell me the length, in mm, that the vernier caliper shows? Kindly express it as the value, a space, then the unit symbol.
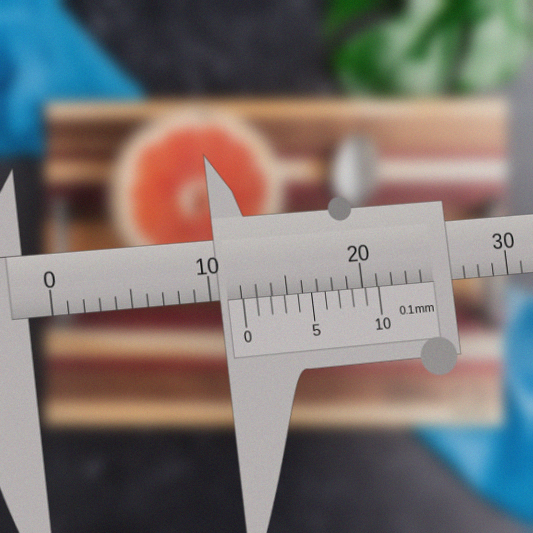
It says 12.1 mm
